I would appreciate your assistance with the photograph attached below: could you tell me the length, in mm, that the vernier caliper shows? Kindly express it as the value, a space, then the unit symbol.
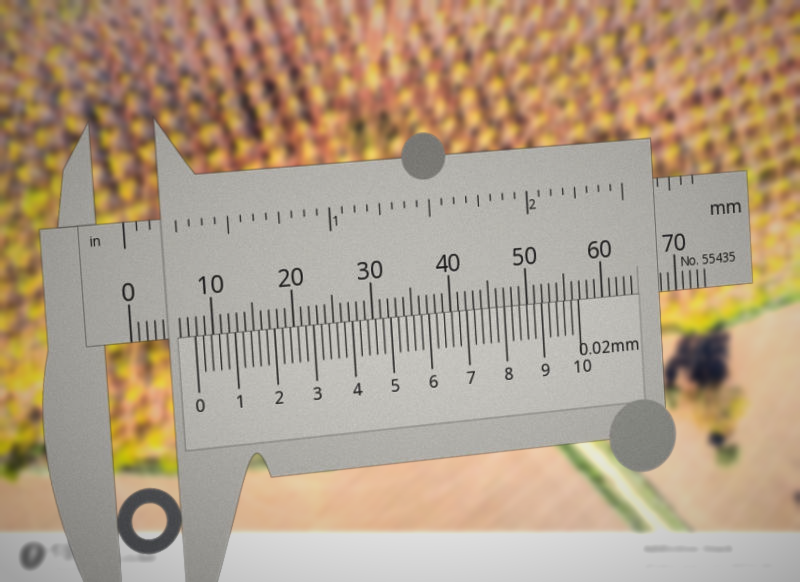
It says 7.8 mm
